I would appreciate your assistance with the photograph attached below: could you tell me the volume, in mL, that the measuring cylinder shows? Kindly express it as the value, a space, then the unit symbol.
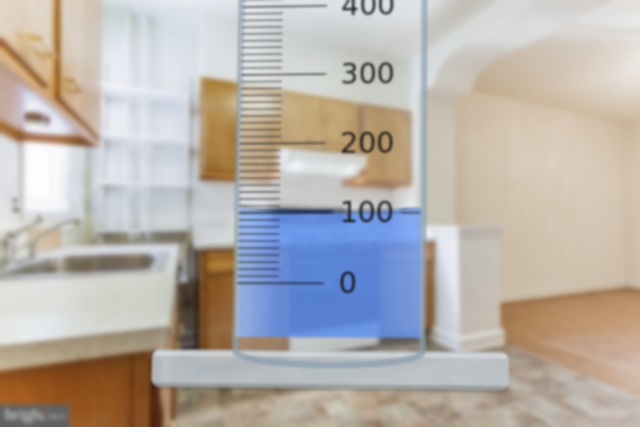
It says 100 mL
